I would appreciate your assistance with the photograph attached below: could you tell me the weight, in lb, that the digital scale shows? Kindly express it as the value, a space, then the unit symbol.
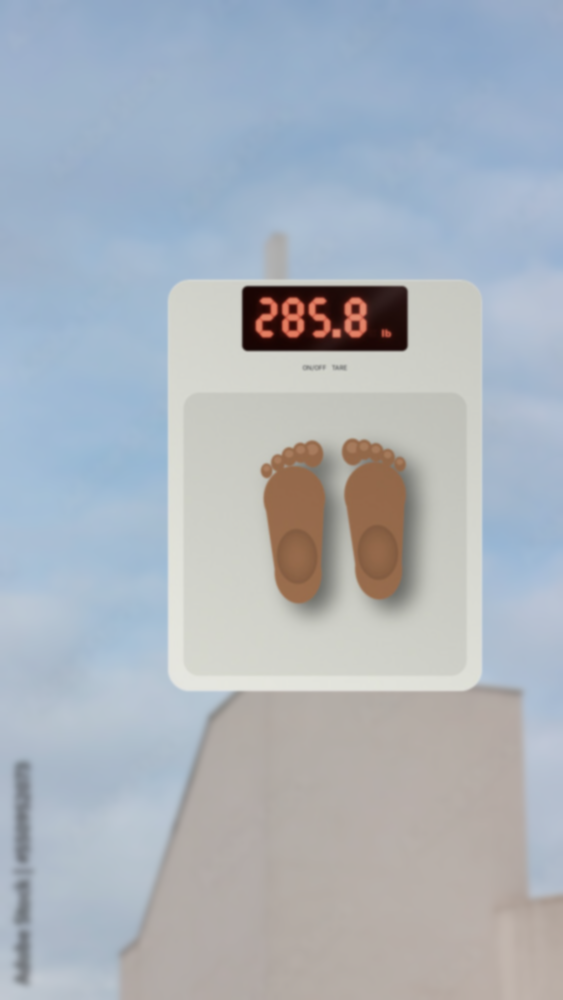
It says 285.8 lb
